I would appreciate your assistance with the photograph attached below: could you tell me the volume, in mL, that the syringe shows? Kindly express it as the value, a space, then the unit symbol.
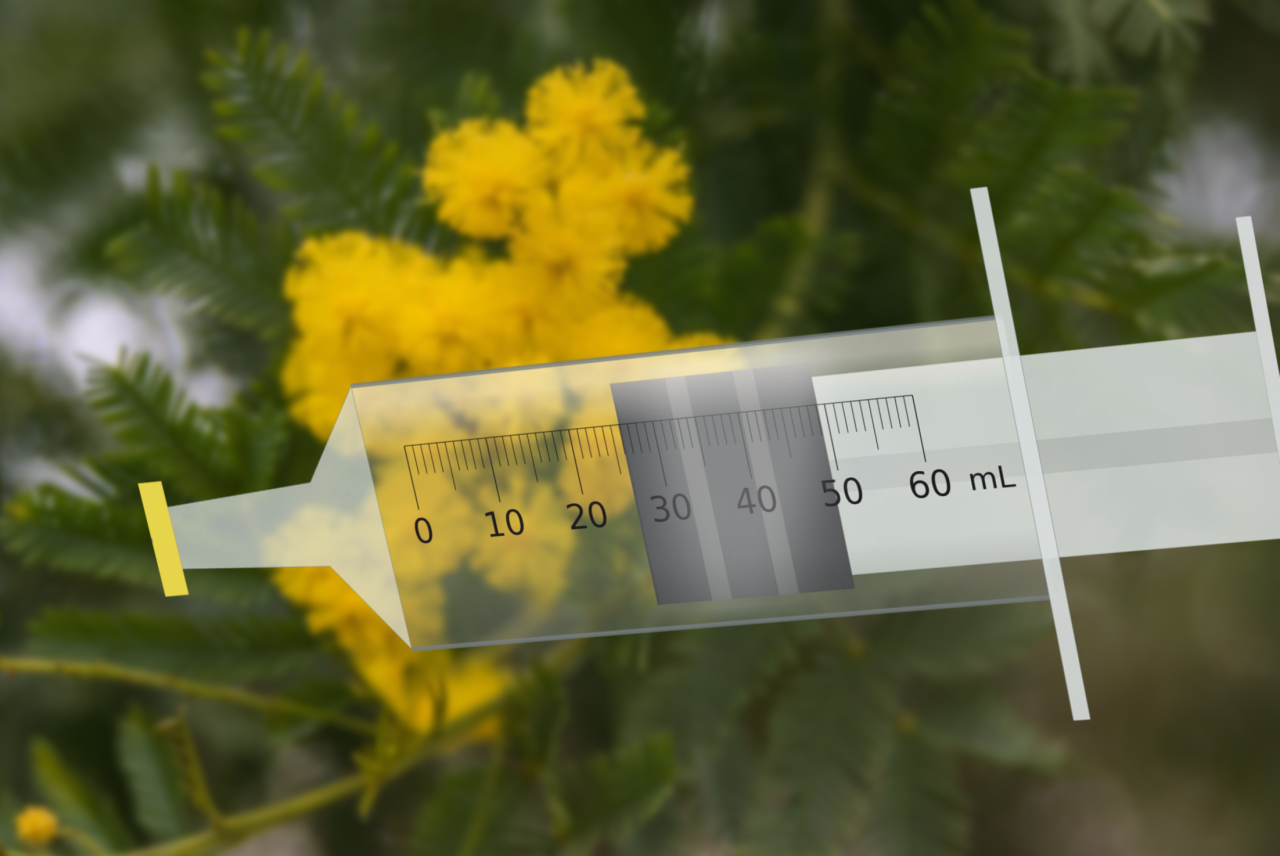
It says 26 mL
